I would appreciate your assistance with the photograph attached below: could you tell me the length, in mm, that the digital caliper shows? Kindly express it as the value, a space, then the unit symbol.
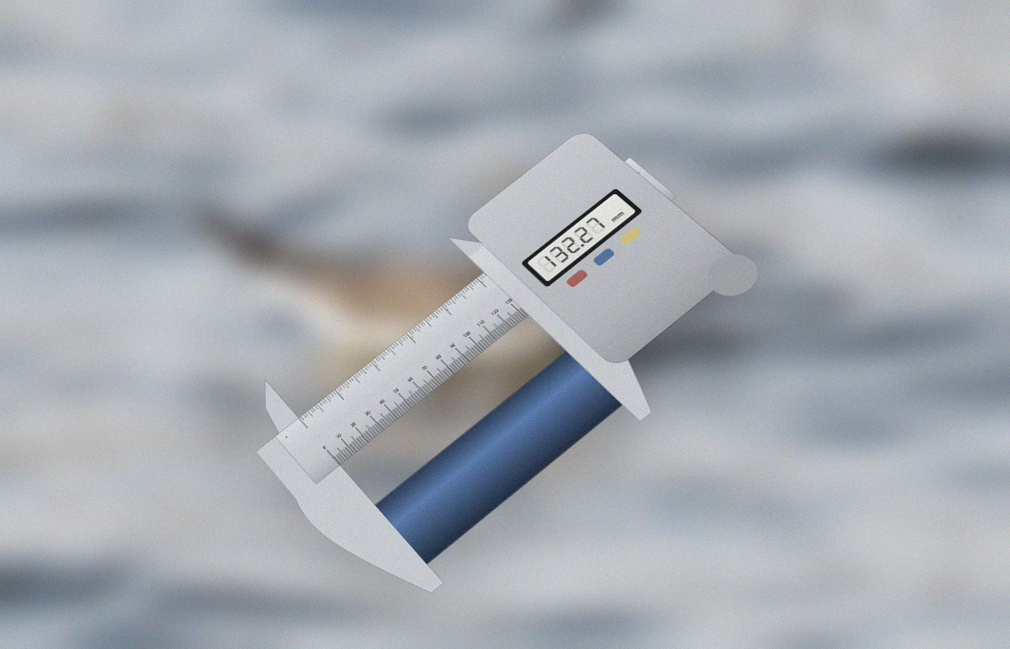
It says 132.27 mm
